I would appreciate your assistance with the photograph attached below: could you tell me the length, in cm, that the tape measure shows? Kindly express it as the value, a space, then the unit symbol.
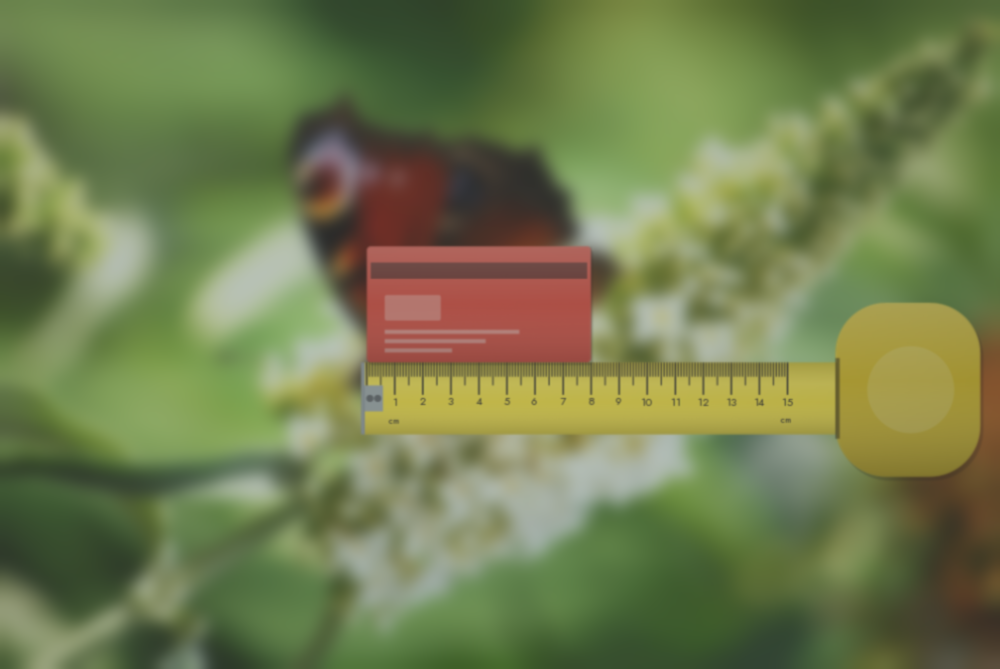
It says 8 cm
